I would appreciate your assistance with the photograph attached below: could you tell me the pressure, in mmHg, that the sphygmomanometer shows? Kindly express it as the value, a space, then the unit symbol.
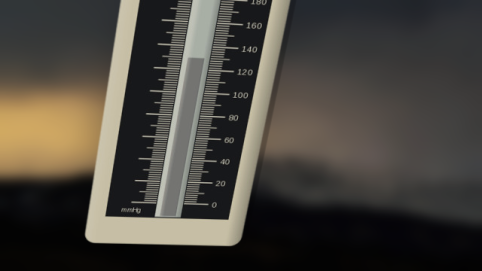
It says 130 mmHg
